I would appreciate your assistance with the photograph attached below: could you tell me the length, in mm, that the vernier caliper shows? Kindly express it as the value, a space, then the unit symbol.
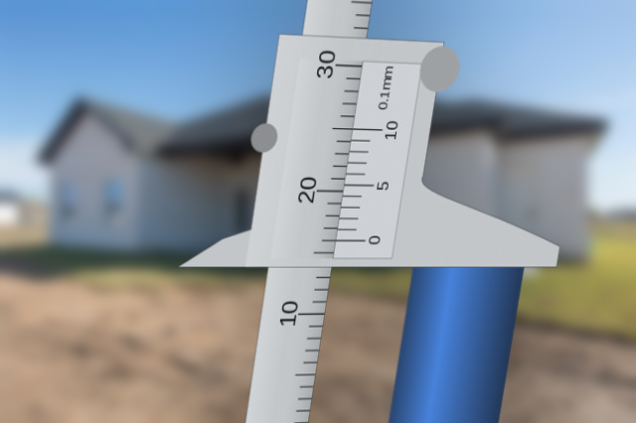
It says 16.0 mm
